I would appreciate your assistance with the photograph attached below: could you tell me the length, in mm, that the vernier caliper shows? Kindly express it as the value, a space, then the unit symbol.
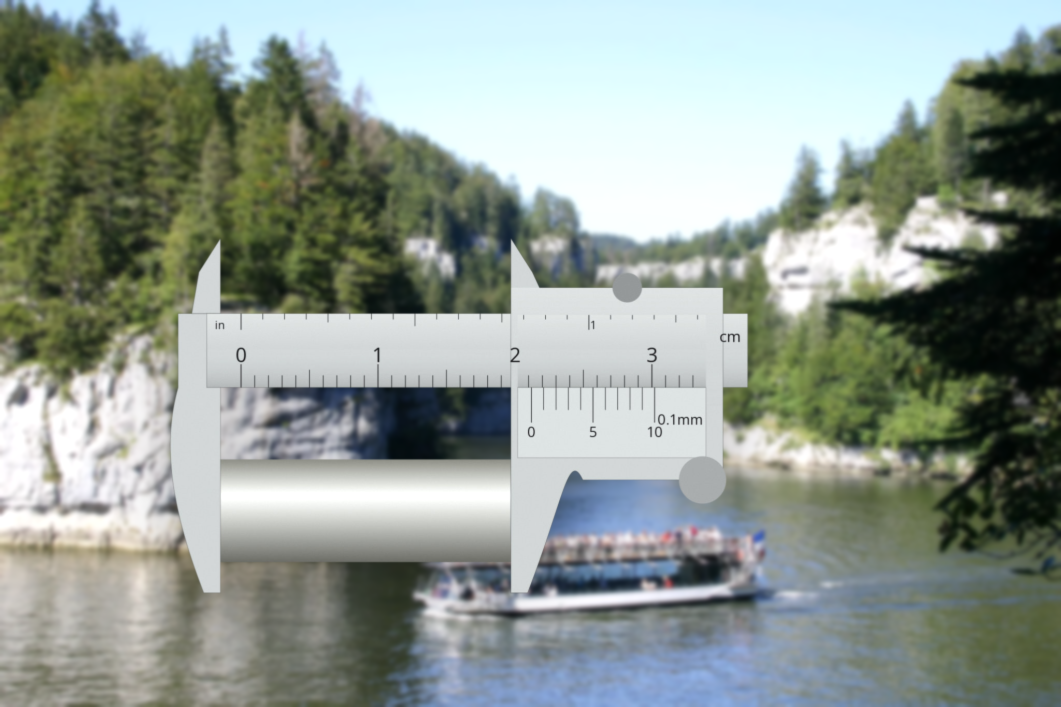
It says 21.2 mm
